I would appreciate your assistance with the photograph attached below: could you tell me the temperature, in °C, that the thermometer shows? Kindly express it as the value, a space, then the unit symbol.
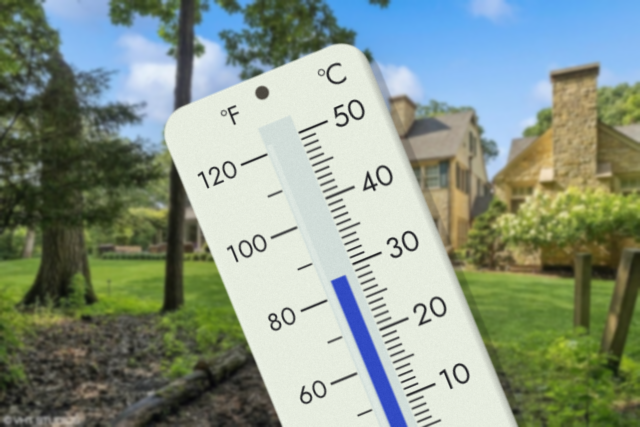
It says 29 °C
